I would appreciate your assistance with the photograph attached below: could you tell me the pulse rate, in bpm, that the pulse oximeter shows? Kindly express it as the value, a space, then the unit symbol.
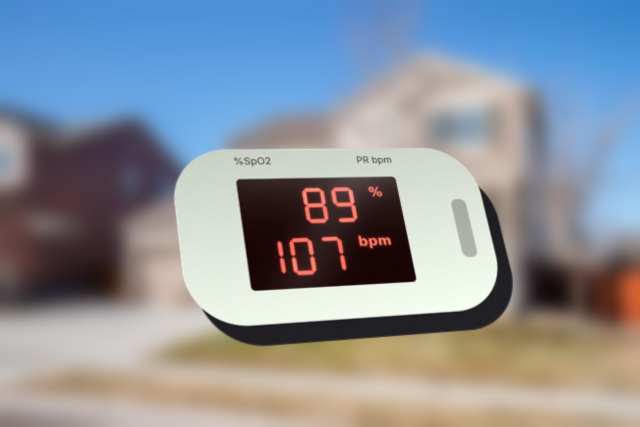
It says 107 bpm
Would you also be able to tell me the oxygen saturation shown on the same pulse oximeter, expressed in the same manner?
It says 89 %
